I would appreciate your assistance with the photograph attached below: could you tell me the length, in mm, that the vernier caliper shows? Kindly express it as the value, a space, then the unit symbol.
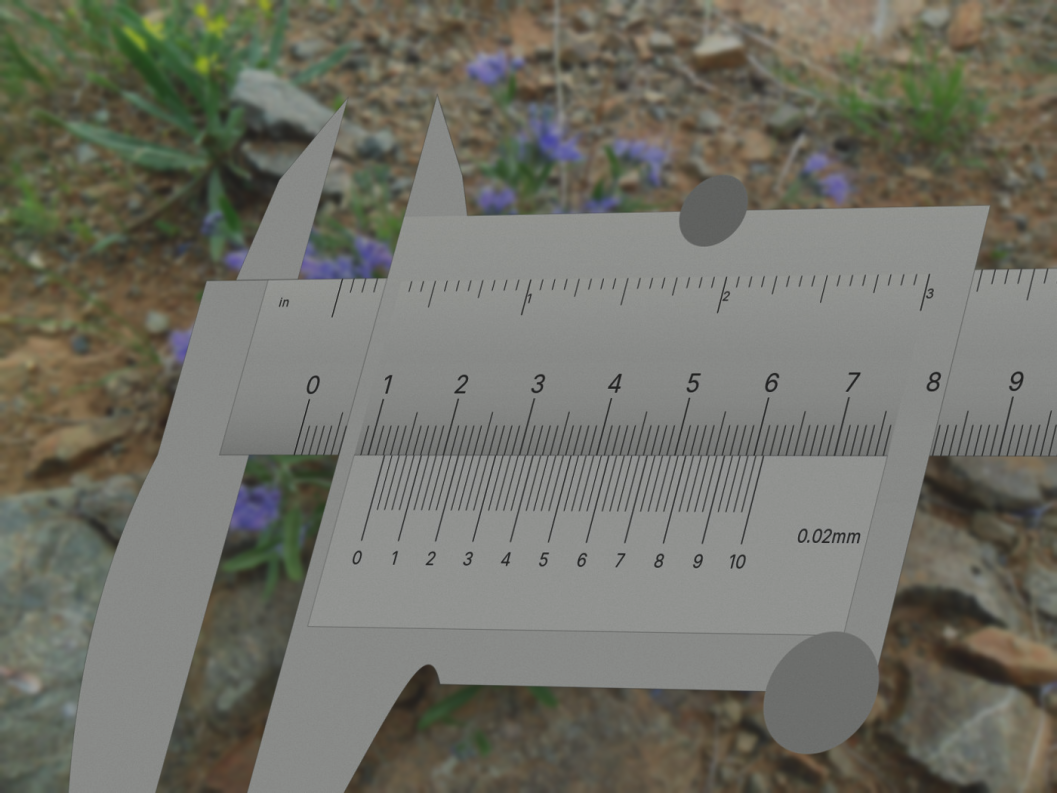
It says 12.2 mm
